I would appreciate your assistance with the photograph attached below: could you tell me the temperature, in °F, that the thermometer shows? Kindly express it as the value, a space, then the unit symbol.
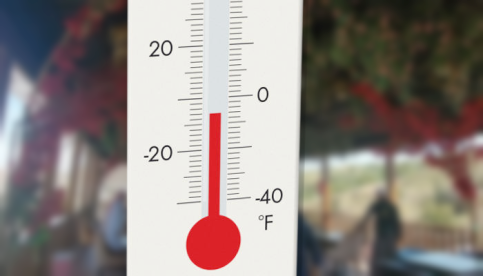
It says -6 °F
